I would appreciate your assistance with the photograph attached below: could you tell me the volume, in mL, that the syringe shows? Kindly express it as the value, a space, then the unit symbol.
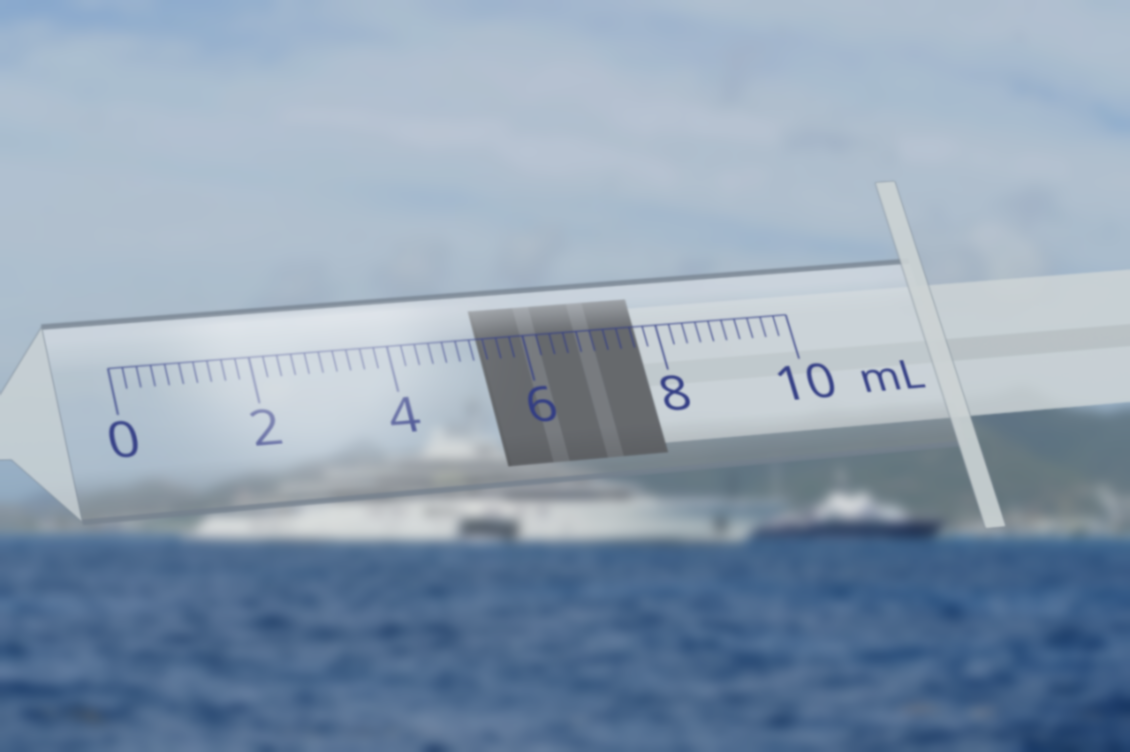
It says 5.3 mL
